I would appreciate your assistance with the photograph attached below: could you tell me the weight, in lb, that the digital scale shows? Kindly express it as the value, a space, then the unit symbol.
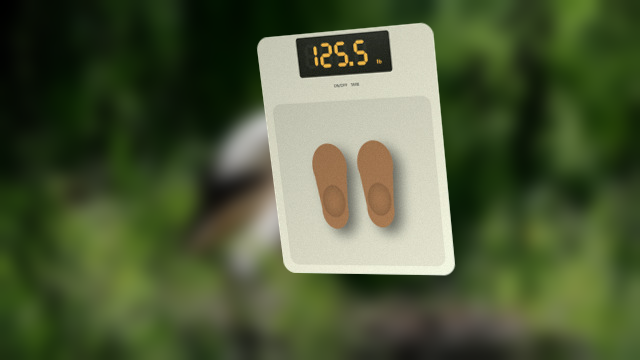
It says 125.5 lb
